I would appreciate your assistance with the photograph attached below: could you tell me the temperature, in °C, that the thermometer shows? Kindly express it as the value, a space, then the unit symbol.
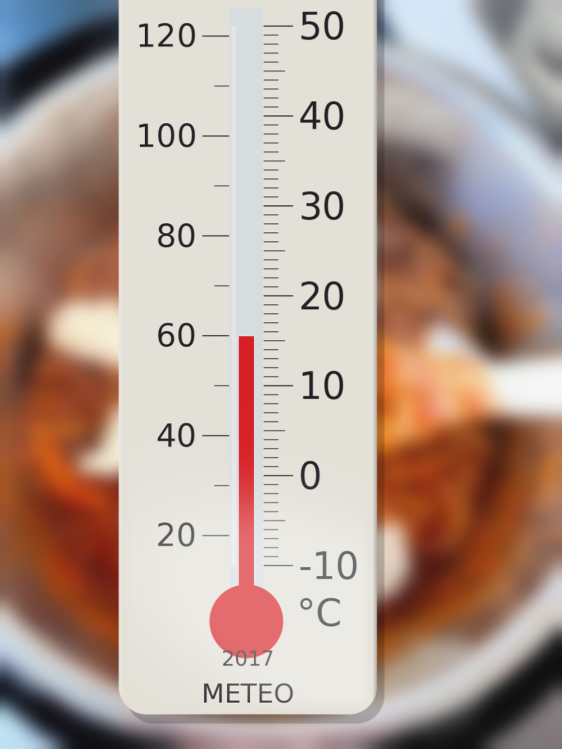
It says 15.5 °C
